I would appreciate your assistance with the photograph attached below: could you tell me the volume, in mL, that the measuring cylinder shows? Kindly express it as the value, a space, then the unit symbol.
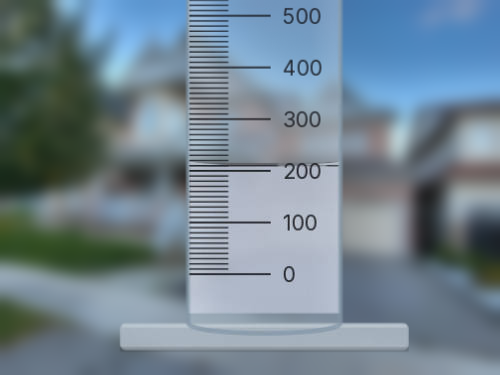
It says 210 mL
